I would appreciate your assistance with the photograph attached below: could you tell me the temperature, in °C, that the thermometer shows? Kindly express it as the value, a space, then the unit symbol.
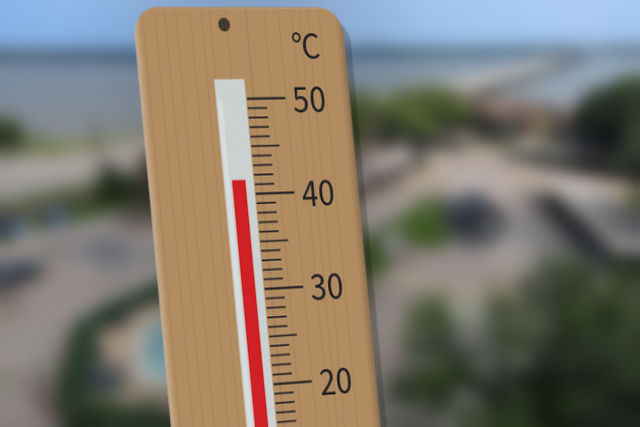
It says 41.5 °C
